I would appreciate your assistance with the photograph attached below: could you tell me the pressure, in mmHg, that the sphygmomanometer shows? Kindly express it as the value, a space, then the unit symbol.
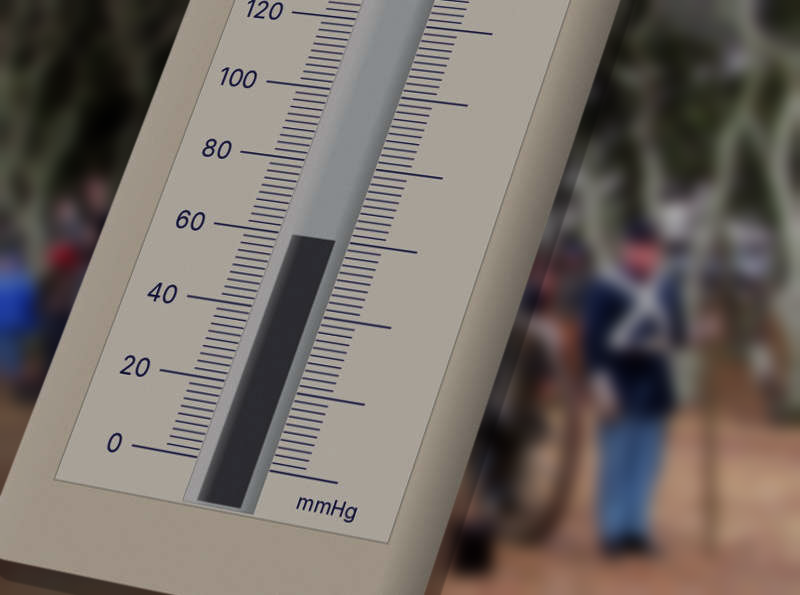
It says 60 mmHg
